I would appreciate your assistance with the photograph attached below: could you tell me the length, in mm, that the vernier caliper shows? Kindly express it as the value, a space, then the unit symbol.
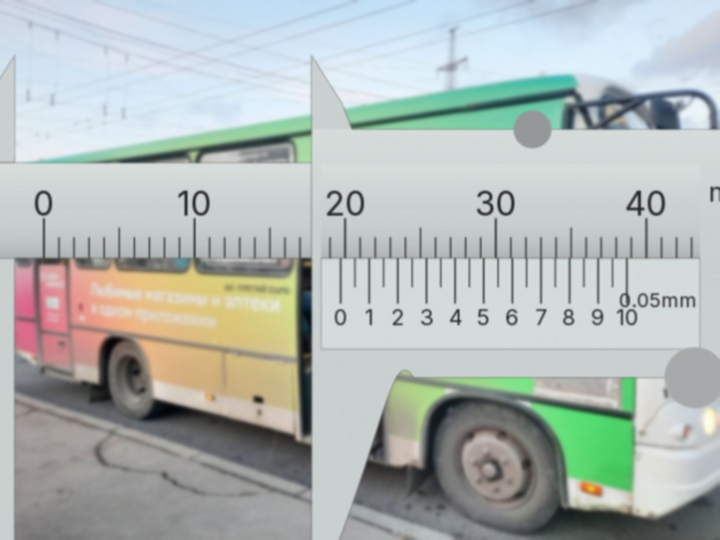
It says 19.7 mm
